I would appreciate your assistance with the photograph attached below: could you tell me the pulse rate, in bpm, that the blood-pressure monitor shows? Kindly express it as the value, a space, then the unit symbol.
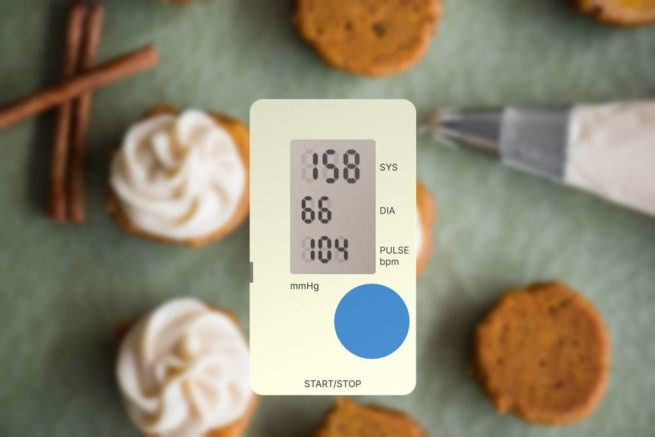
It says 104 bpm
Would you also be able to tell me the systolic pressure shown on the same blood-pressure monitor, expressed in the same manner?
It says 158 mmHg
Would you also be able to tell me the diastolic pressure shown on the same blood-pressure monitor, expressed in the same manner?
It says 66 mmHg
